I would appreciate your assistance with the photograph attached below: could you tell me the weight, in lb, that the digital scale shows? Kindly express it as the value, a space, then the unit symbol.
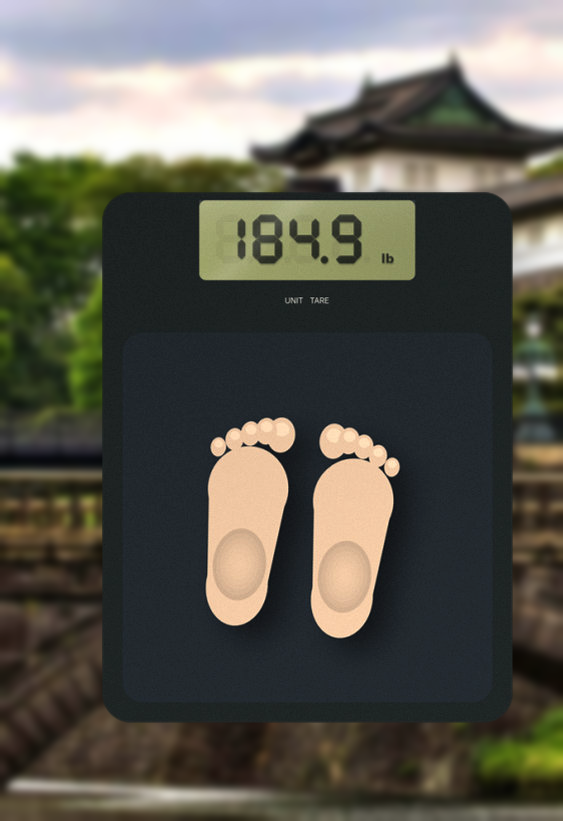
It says 184.9 lb
